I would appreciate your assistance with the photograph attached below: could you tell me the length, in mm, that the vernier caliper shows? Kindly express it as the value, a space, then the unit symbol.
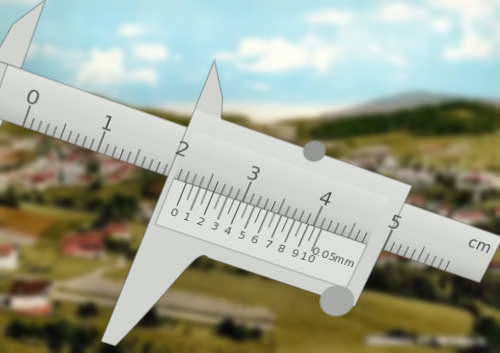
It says 22.2 mm
